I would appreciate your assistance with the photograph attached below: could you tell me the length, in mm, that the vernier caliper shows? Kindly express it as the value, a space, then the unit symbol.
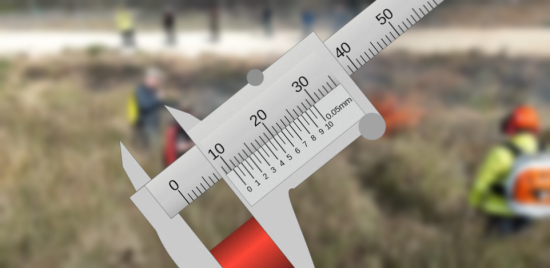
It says 10.4 mm
